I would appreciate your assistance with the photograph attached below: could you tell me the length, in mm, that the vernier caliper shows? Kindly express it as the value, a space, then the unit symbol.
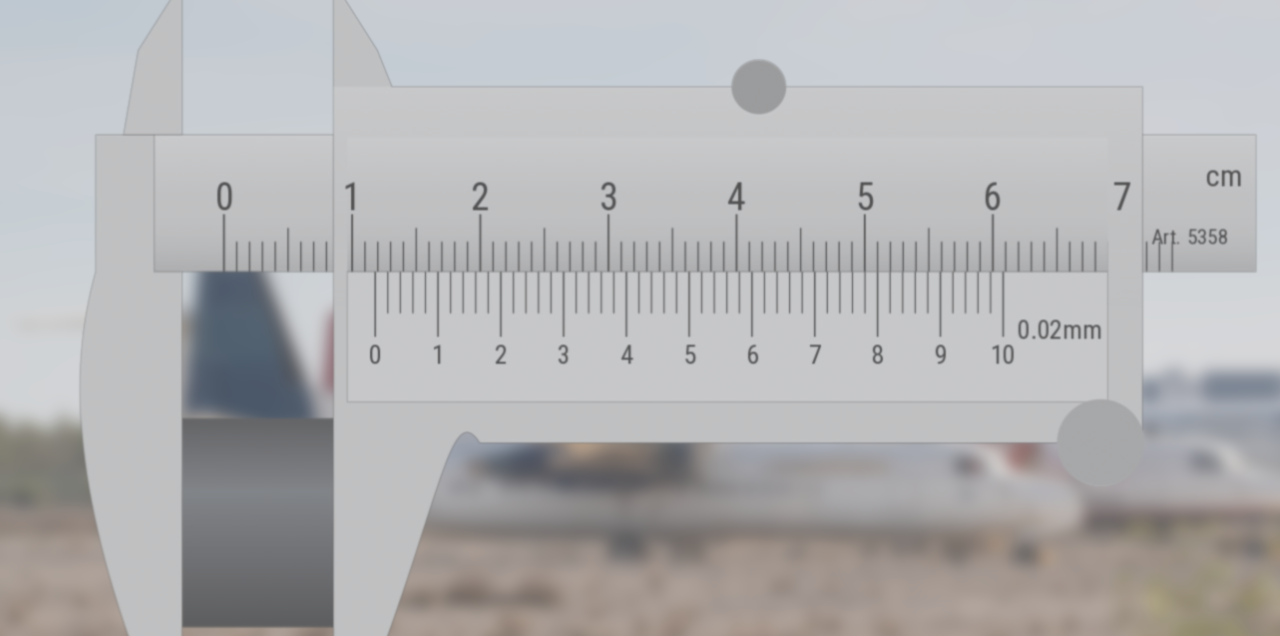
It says 11.8 mm
